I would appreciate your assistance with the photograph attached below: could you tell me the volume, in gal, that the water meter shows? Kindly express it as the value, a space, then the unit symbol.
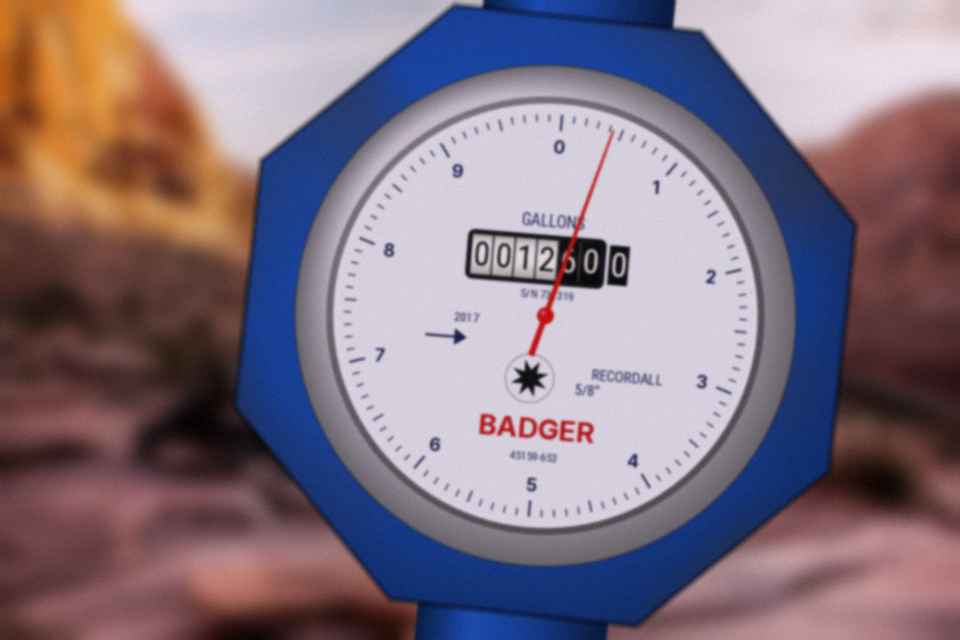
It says 12600.4 gal
